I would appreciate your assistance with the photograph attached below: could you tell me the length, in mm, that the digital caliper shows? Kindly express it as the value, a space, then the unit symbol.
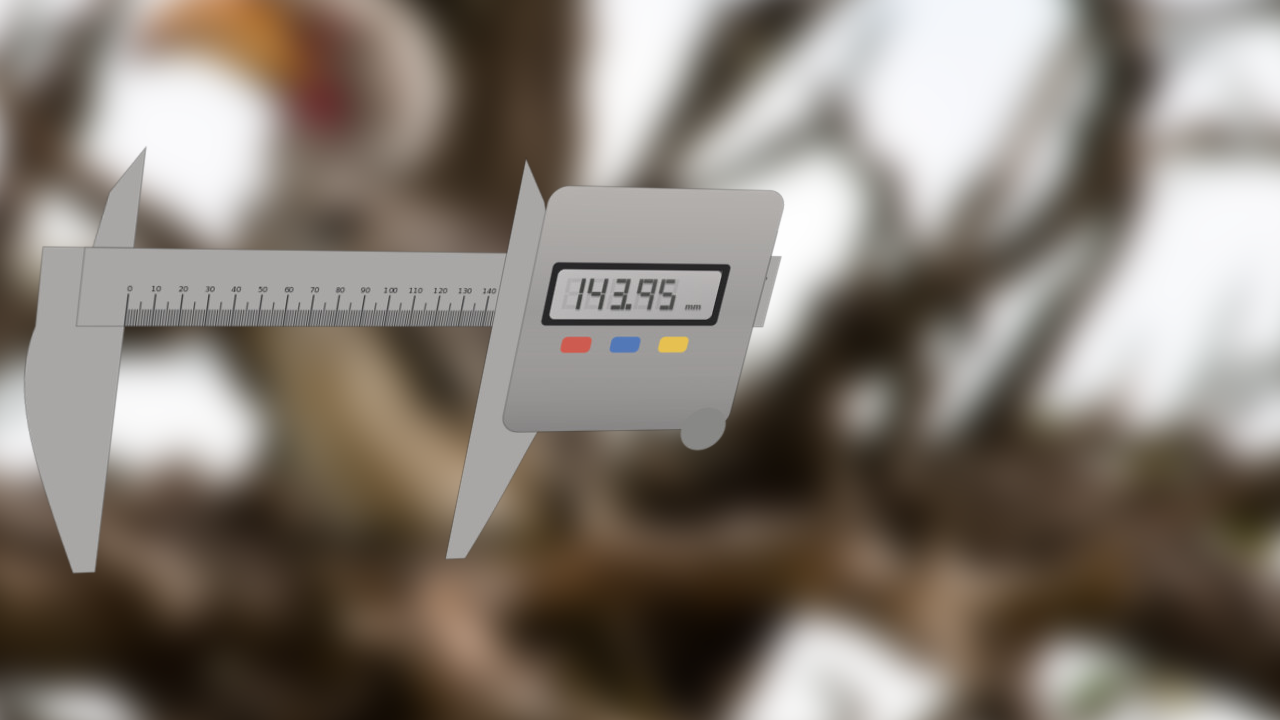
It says 143.95 mm
